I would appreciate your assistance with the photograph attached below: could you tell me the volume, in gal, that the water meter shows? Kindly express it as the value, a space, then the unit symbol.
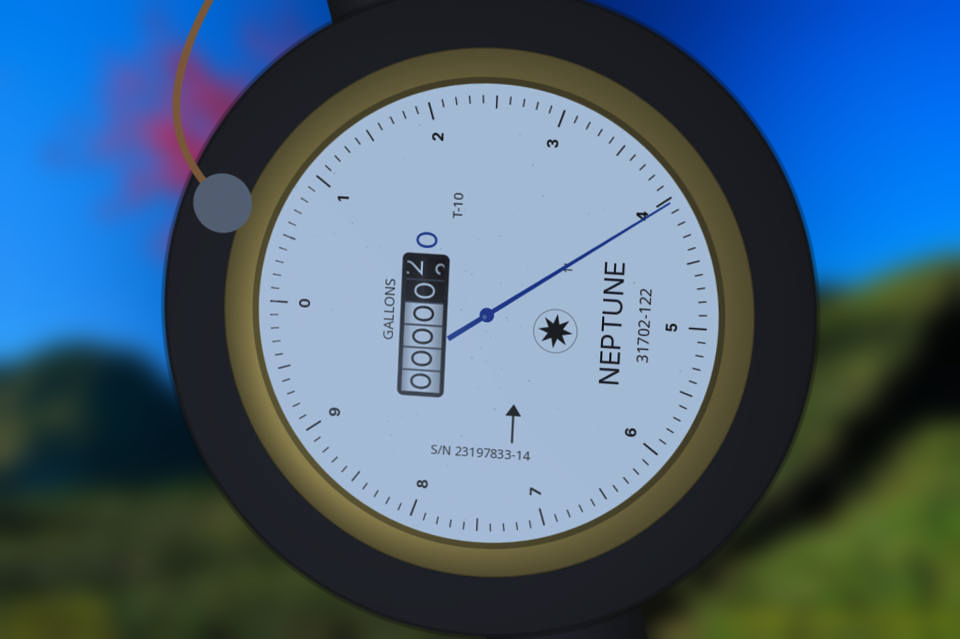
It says 24.0 gal
